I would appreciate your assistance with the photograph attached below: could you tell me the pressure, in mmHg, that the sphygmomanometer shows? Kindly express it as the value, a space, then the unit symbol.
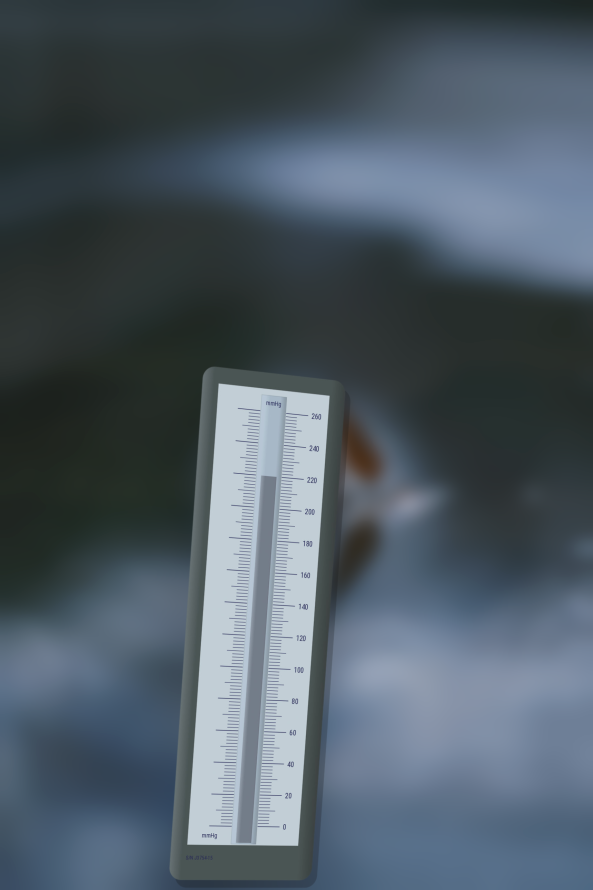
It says 220 mmHg
